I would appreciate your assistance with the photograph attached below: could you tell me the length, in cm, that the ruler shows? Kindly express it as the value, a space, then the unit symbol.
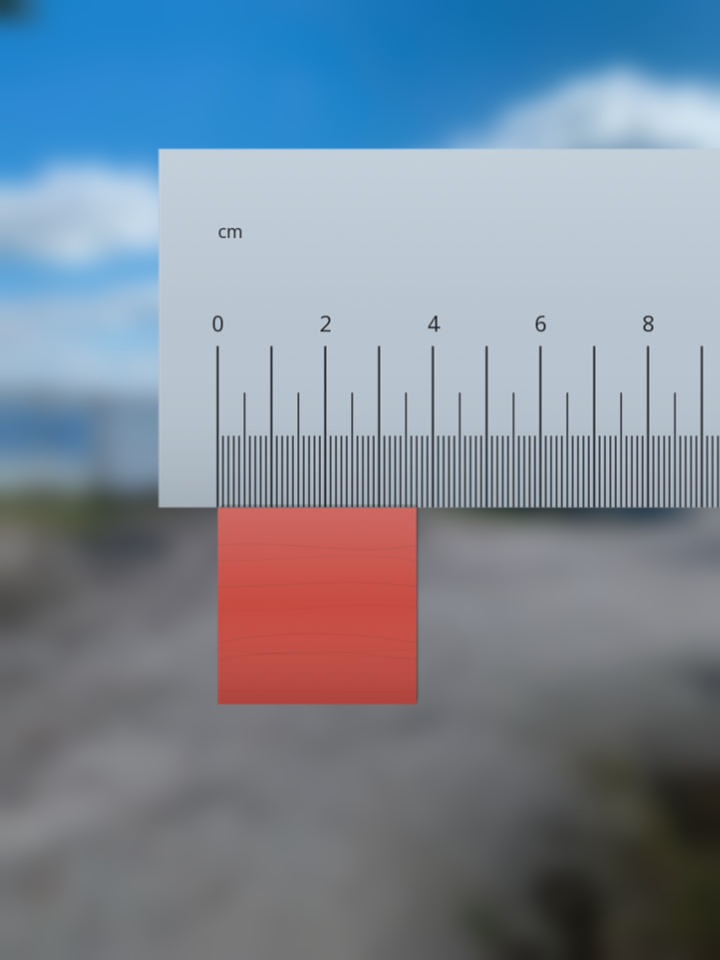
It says 3.7 cm
